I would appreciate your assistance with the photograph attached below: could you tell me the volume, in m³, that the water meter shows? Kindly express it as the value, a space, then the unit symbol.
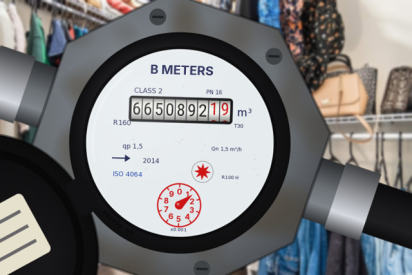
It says 6650892.191 m³
